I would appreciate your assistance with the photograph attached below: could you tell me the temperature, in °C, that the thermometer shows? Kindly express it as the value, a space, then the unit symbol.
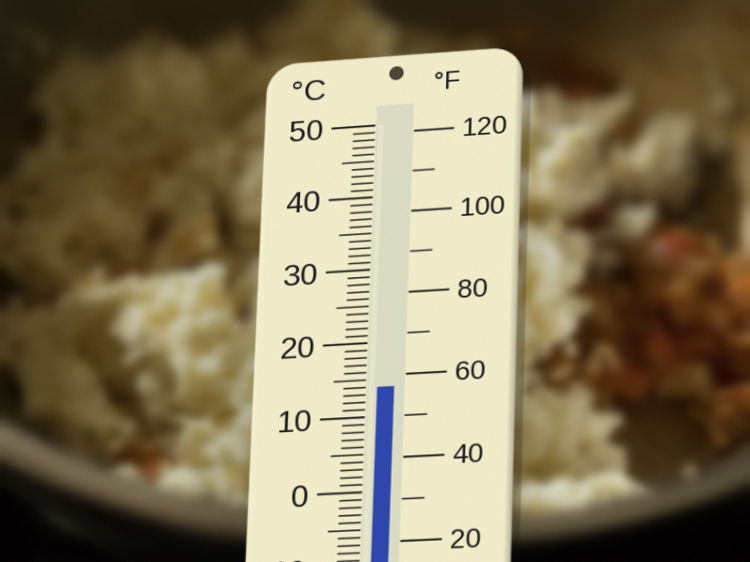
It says 14 °C
